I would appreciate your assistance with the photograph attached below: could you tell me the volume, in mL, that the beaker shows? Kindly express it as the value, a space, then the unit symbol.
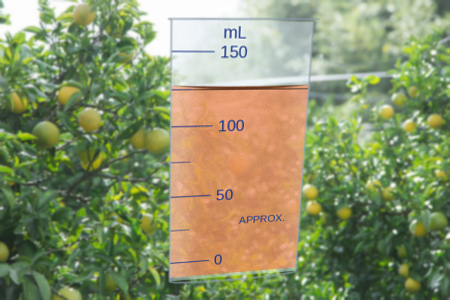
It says 125 mL
